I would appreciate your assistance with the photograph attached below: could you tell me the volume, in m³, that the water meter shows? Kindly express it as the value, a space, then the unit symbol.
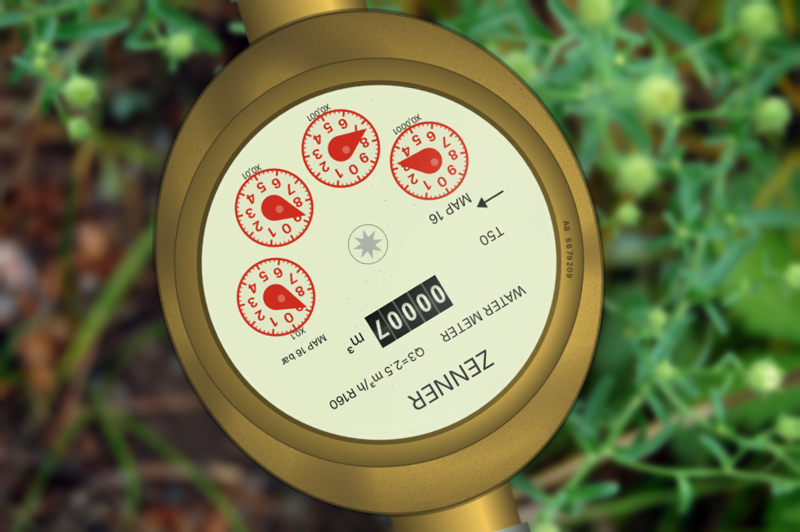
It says 7.8873 m³
